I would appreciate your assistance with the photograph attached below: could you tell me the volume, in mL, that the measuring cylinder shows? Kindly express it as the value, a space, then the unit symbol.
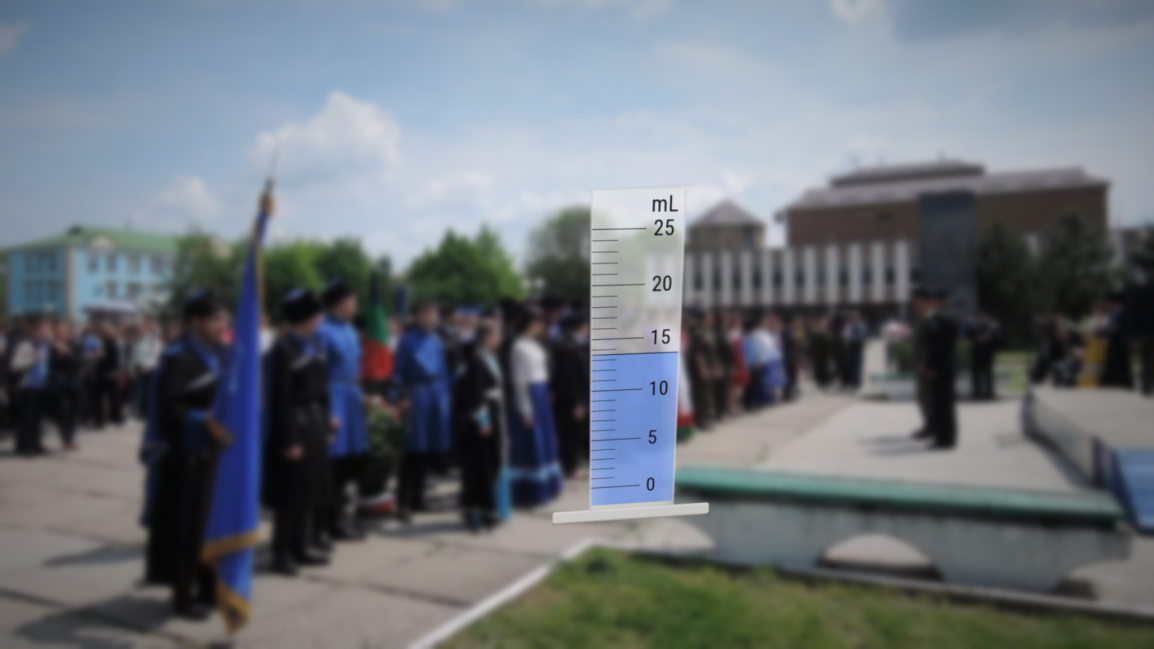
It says 13.5 mL
